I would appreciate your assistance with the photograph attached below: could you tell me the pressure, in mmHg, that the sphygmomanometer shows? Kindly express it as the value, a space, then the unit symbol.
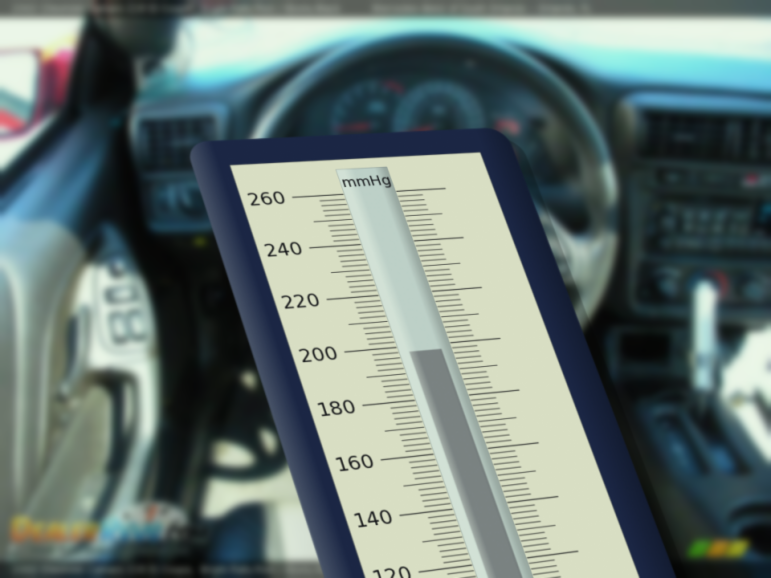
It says 198 mmHg
